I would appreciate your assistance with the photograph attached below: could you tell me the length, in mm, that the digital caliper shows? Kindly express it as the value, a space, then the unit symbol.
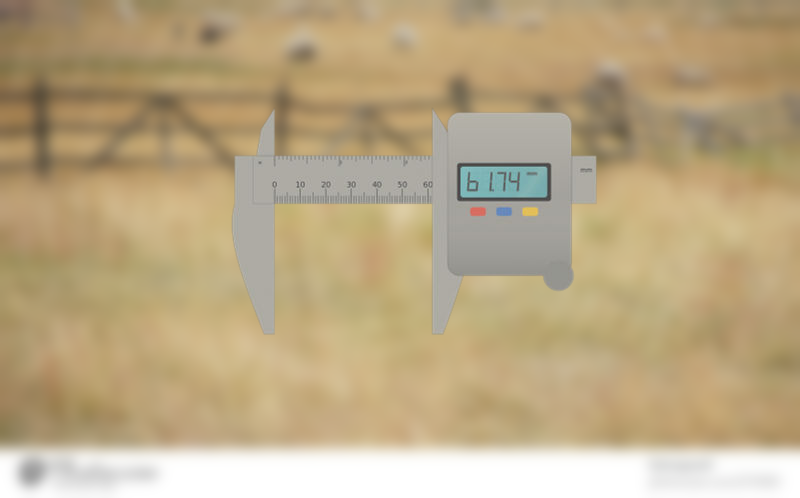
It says 61.74 mm
